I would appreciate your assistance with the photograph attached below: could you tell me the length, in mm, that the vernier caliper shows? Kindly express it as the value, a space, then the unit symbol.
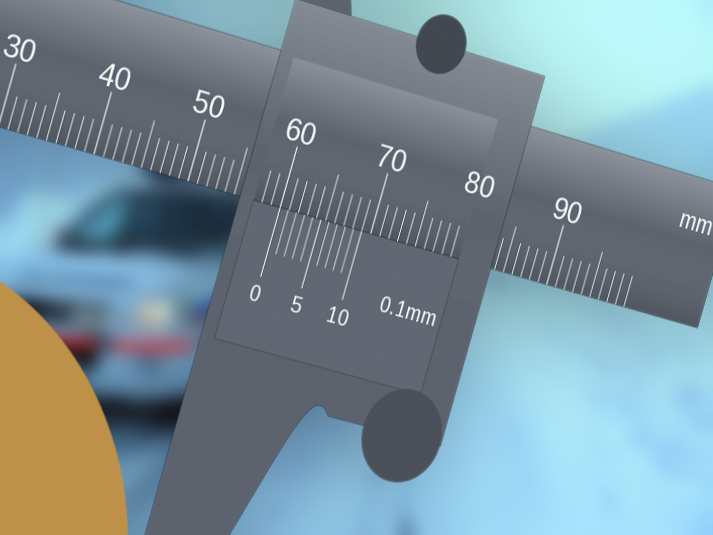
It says 60.0 mm
